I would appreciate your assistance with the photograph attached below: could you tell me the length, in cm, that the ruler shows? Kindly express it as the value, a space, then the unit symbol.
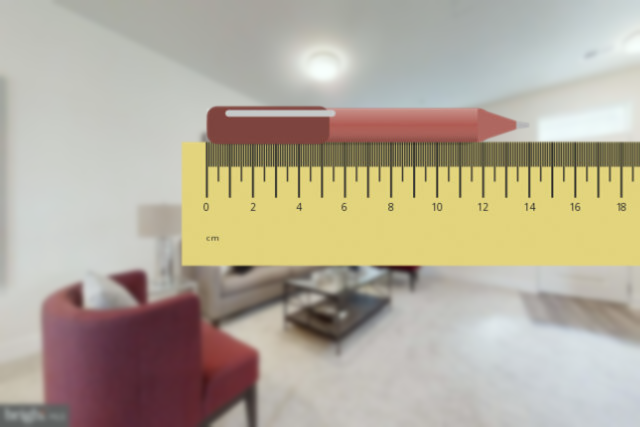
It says 14 cm
